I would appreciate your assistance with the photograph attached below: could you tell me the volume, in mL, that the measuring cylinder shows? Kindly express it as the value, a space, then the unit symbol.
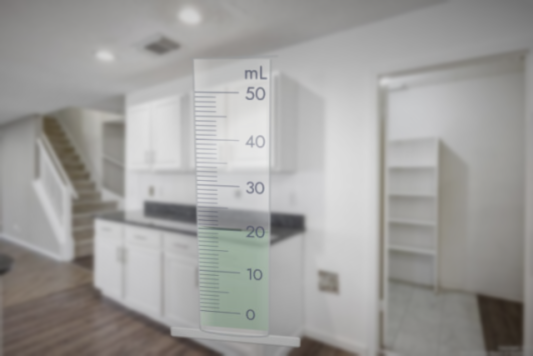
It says 20 mL
